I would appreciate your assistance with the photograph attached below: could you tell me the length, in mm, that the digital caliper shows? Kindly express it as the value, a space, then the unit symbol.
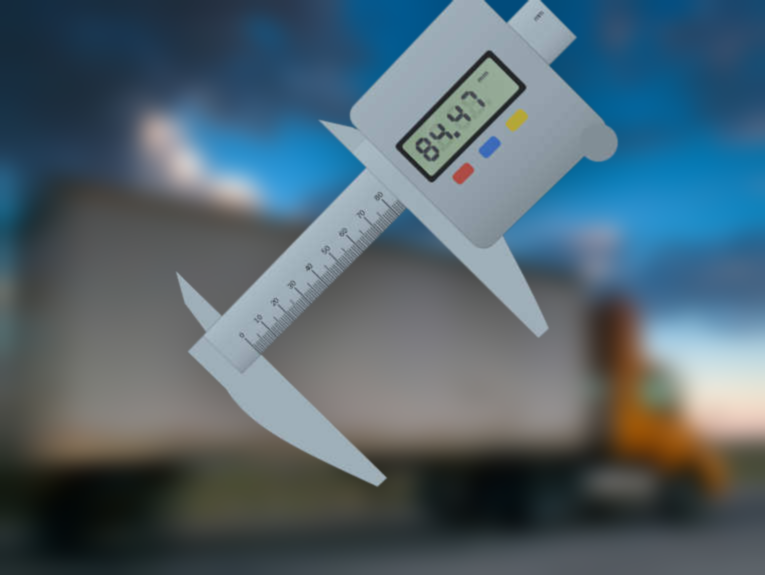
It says 84.47 mm
